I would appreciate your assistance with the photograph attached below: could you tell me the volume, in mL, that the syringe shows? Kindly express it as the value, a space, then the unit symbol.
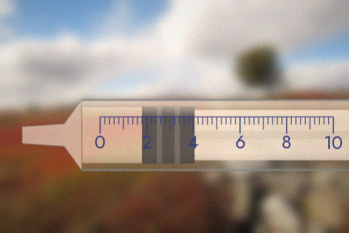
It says 1.8 mL
